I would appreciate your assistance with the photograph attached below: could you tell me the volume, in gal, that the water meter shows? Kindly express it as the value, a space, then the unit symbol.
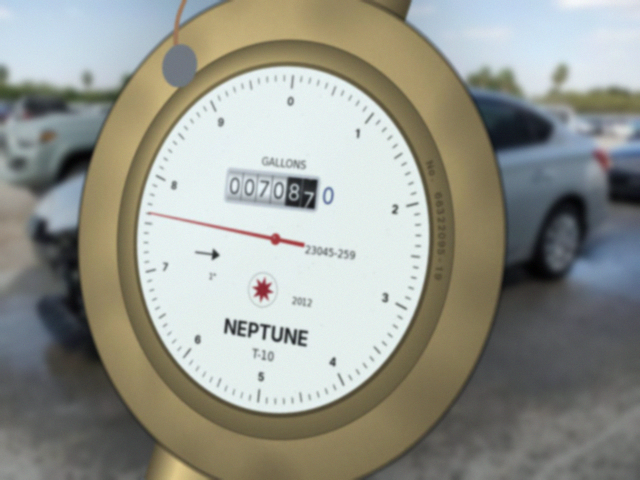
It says 70867.6 gal
